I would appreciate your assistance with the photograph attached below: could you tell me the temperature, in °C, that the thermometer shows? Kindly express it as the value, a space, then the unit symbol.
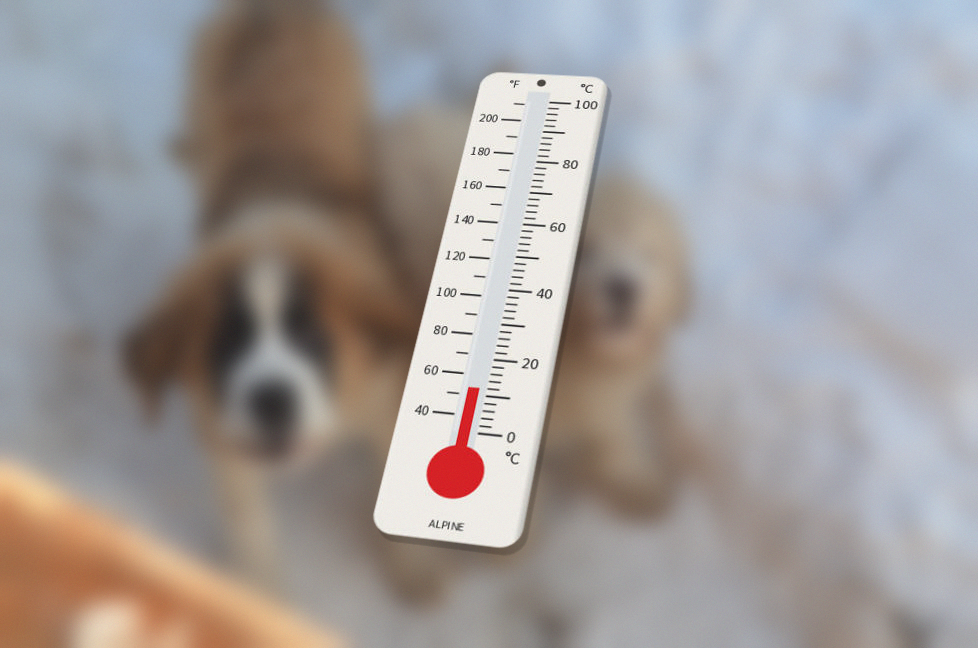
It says 12 °C
